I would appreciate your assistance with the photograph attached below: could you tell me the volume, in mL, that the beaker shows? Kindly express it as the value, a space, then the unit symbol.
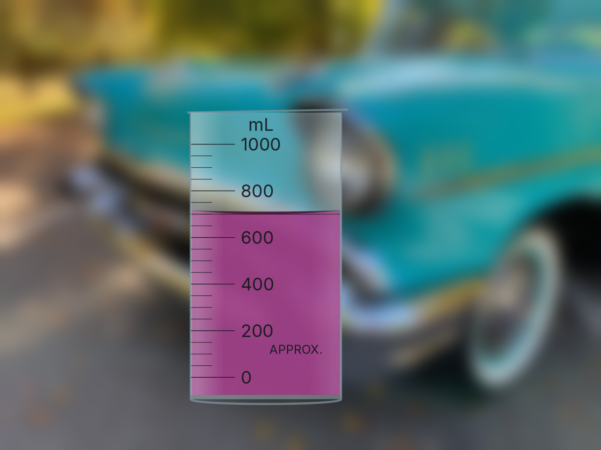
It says 700 mL
